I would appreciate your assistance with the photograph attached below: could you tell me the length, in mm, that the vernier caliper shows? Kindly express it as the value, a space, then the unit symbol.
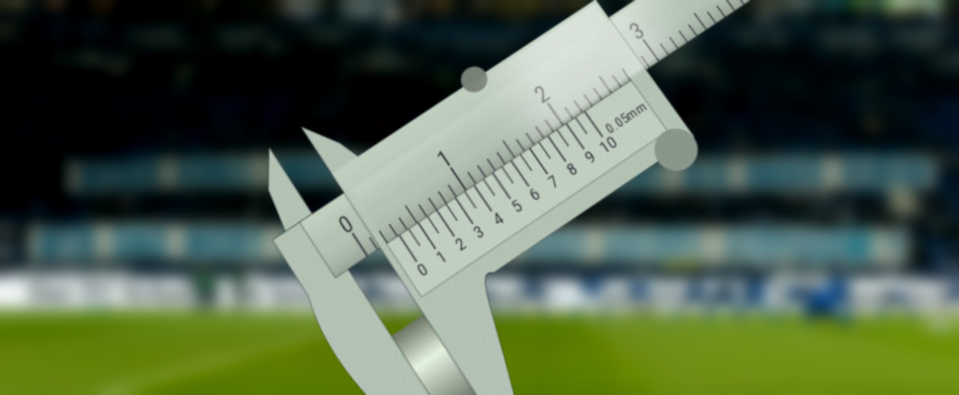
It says 3.2 mm
